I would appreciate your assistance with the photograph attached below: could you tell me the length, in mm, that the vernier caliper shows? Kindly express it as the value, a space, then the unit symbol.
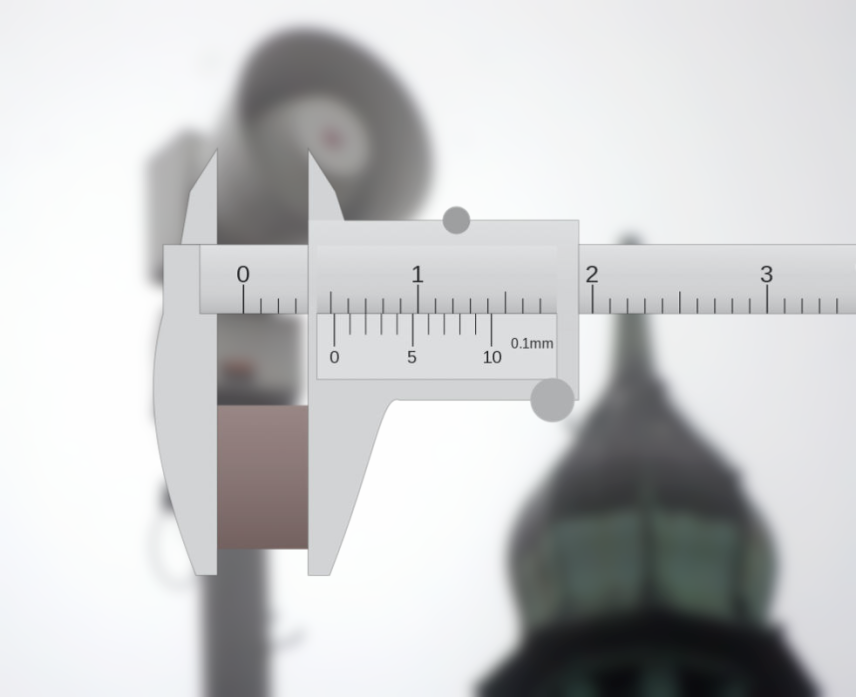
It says 5.2 mm
